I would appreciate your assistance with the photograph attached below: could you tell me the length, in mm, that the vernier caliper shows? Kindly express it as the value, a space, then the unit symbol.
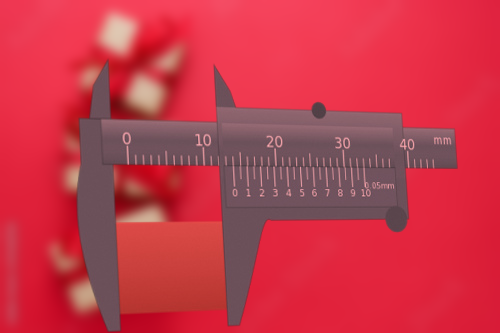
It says 14.0 mm
